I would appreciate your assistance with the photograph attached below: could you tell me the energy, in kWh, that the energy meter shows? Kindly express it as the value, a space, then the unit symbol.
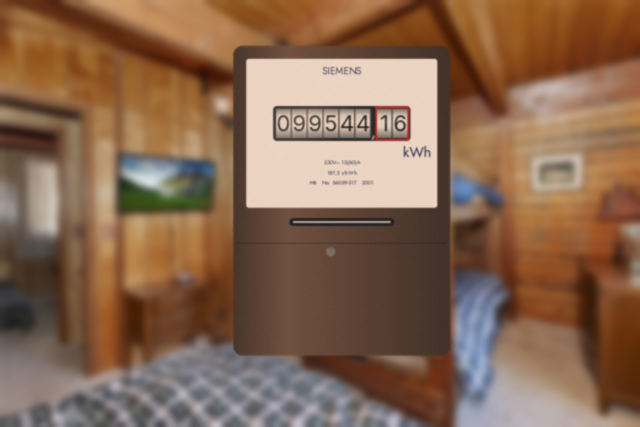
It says 99544.16 kWh
